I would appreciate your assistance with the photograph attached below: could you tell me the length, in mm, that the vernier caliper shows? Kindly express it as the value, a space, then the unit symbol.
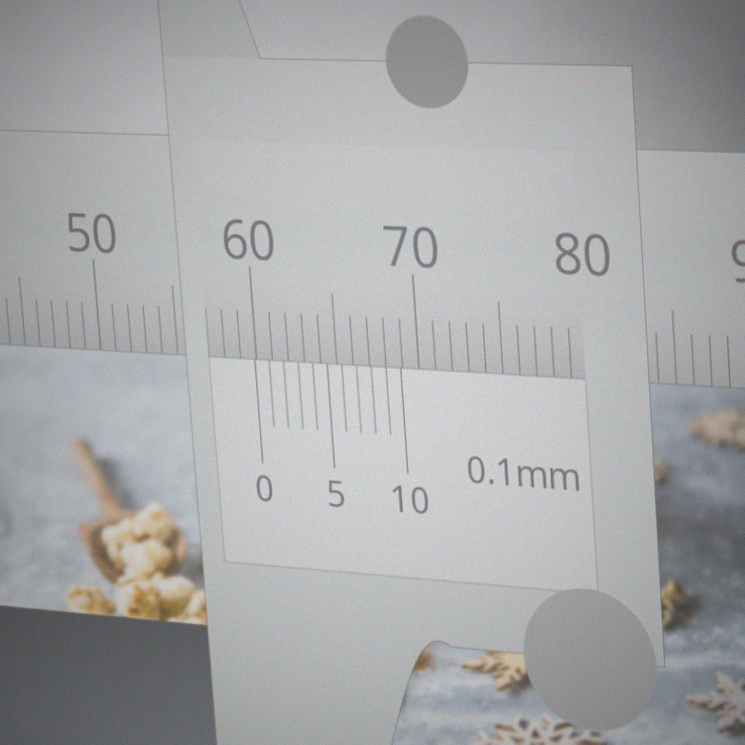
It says 59.9 mm
